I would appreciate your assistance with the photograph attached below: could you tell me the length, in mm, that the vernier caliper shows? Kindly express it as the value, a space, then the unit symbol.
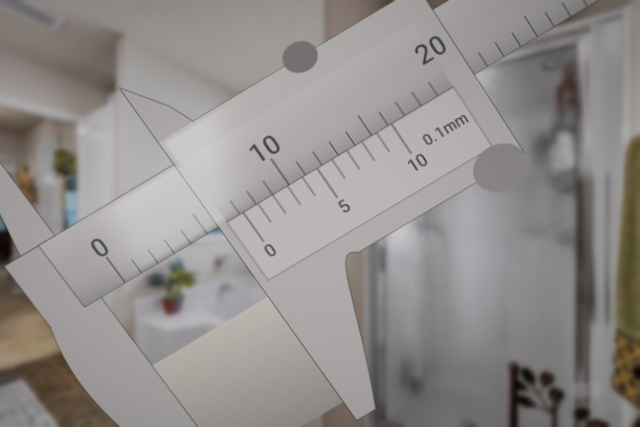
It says 7.2 mm
